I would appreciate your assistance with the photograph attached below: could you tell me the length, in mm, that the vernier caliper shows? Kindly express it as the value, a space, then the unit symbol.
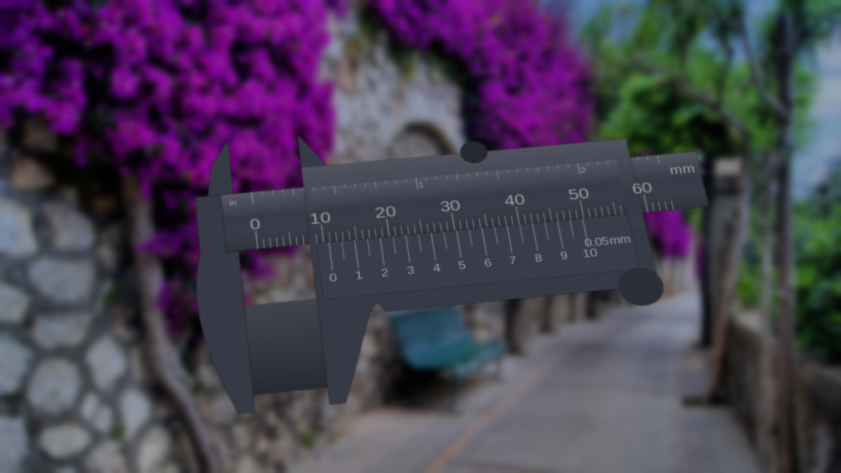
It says 10.8 mm
